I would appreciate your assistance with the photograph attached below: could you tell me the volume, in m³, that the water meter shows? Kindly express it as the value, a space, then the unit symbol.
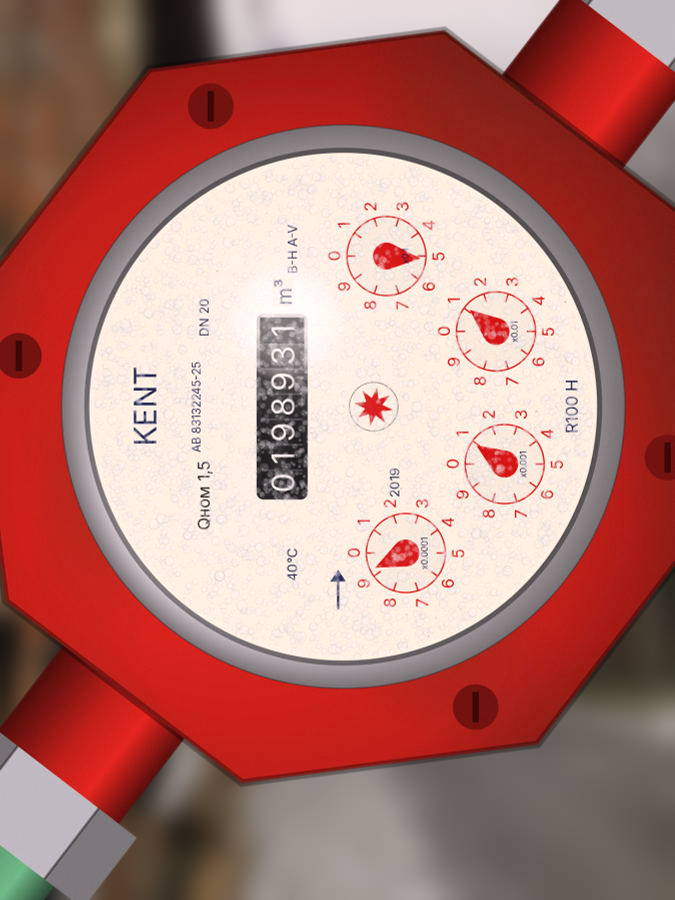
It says 198931.5109 m³
